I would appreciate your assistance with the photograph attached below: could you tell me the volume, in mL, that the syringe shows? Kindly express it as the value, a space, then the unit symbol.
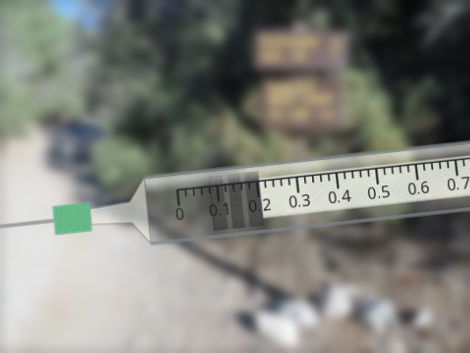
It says 0.08 mL
